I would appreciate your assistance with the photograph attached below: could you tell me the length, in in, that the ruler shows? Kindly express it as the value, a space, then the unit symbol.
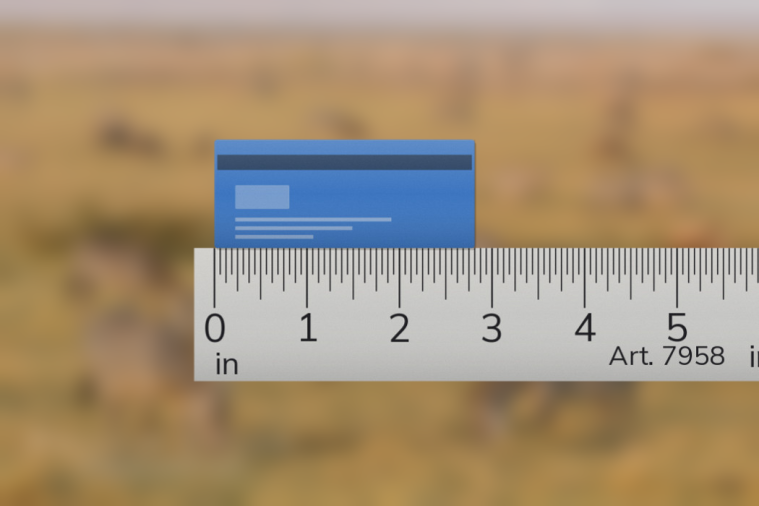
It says 2.8125 in
